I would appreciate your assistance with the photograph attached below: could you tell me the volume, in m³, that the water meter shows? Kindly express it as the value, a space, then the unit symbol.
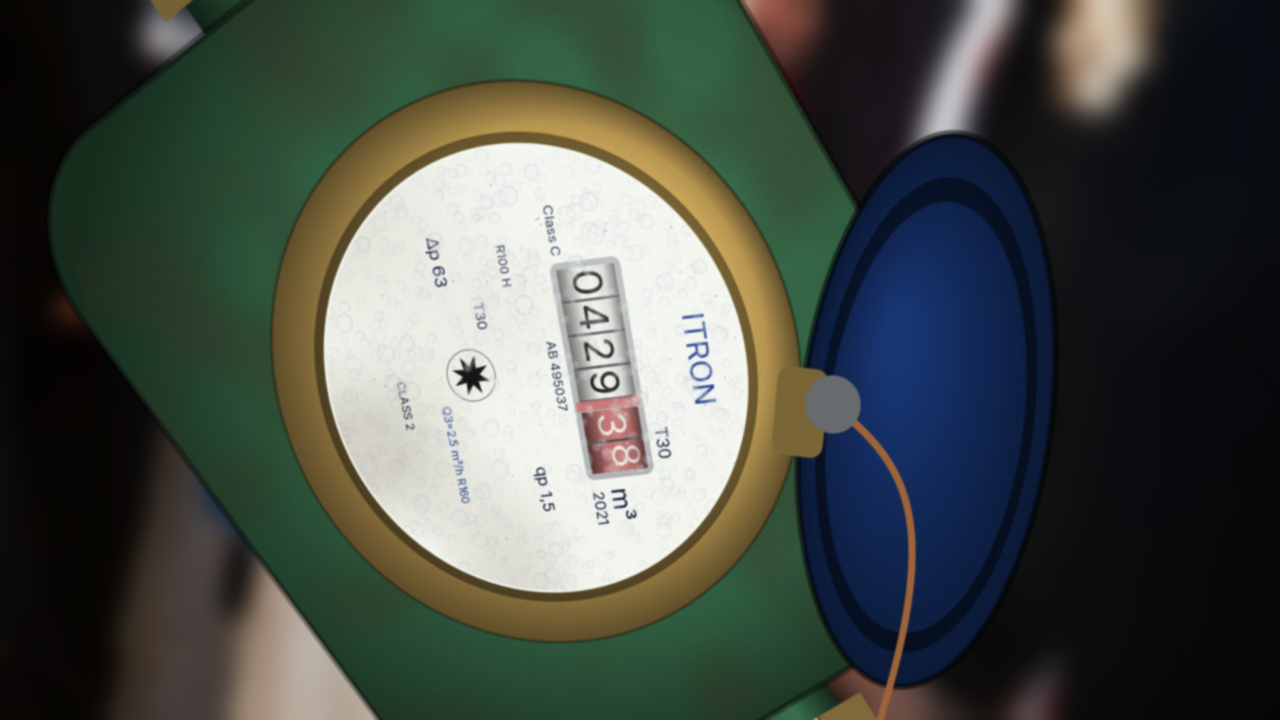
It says 429.38 m³
